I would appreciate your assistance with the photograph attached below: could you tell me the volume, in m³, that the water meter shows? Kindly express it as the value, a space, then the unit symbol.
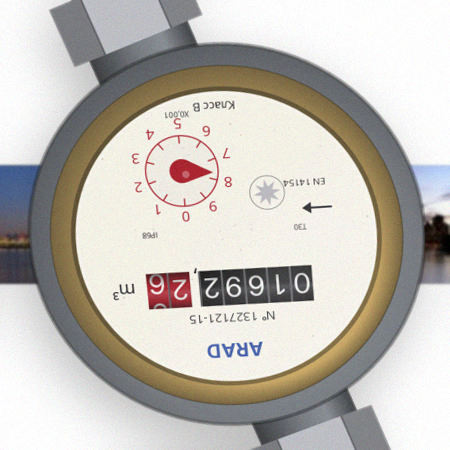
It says 1692.257 m³
